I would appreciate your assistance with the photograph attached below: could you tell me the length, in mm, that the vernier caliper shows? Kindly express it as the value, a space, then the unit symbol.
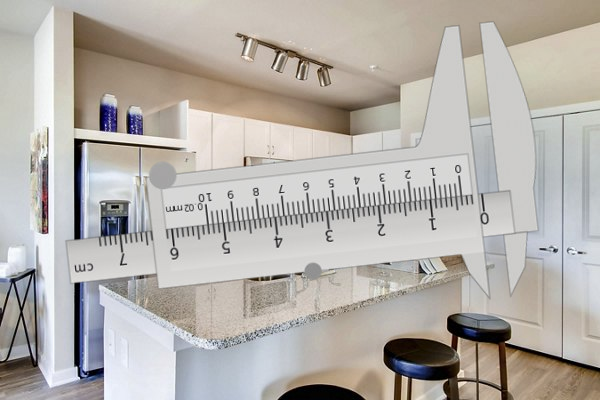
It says 4.0 mm
